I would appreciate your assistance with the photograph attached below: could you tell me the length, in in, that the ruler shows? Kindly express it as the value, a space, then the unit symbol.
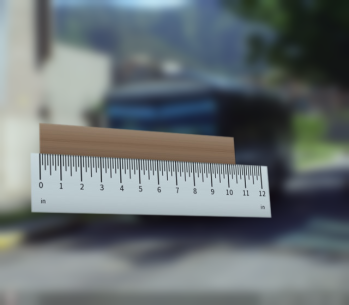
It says 10.5 in
